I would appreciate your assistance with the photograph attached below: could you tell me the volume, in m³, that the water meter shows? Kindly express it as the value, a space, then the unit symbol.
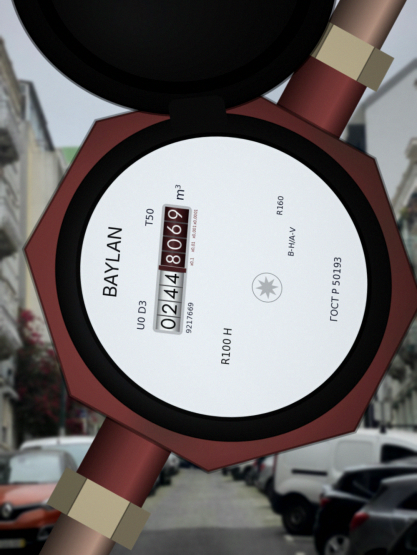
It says 244.8069 m³
